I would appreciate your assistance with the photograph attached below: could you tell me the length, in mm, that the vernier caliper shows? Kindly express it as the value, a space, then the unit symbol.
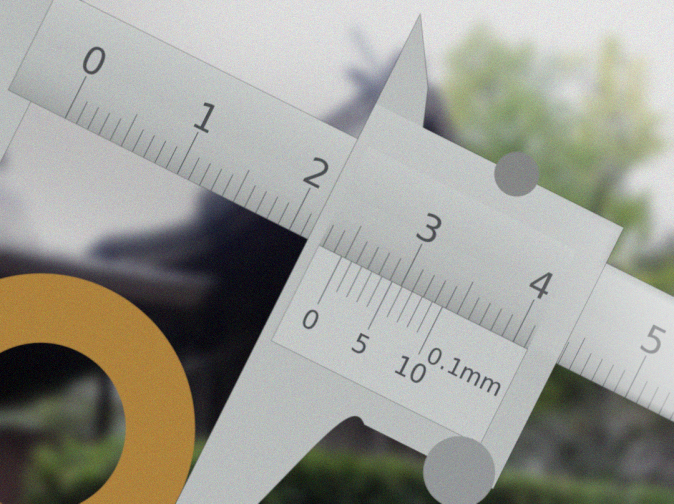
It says 24.7 mm
